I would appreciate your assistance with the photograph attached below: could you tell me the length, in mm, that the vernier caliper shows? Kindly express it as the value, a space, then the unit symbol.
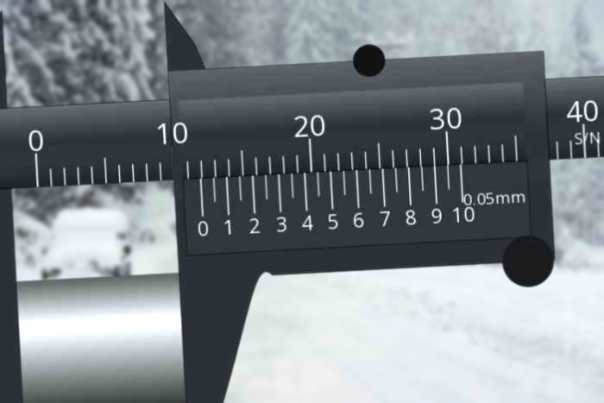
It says 11.9 mm
